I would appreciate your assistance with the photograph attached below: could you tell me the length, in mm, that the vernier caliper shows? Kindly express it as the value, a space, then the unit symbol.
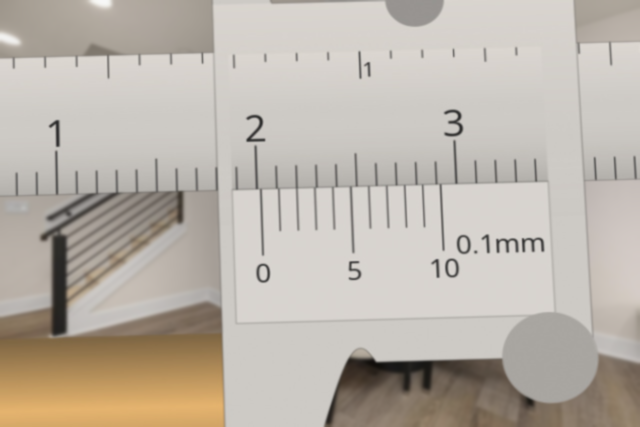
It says 20.2 mm
